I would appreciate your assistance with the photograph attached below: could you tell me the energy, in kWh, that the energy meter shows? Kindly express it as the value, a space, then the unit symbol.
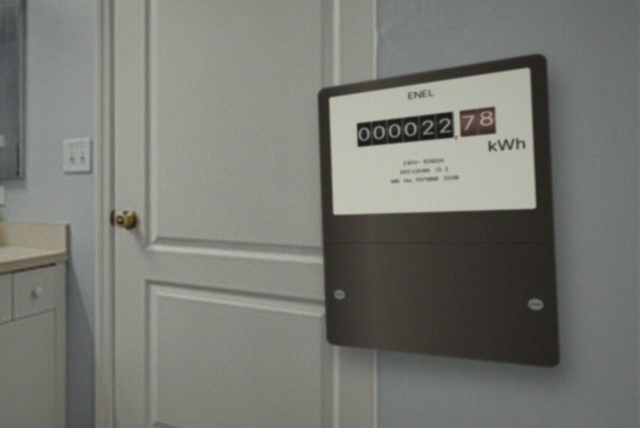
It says 22.78 kWh
